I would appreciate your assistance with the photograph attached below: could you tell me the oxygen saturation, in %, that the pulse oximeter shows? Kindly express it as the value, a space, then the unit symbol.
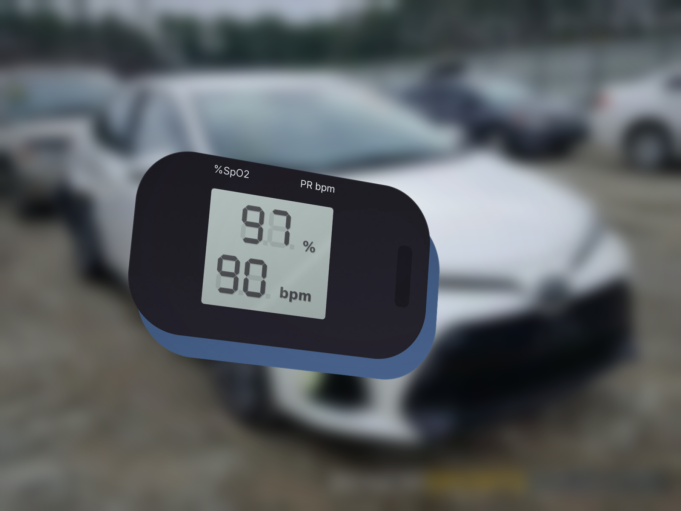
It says 97 %
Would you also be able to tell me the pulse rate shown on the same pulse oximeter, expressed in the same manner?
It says 90 bpm
